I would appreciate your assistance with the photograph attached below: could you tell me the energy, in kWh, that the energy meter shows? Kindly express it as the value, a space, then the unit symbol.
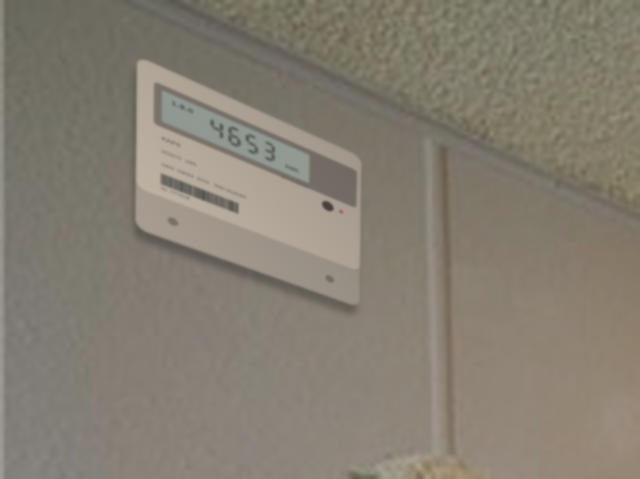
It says 4653 kWh
